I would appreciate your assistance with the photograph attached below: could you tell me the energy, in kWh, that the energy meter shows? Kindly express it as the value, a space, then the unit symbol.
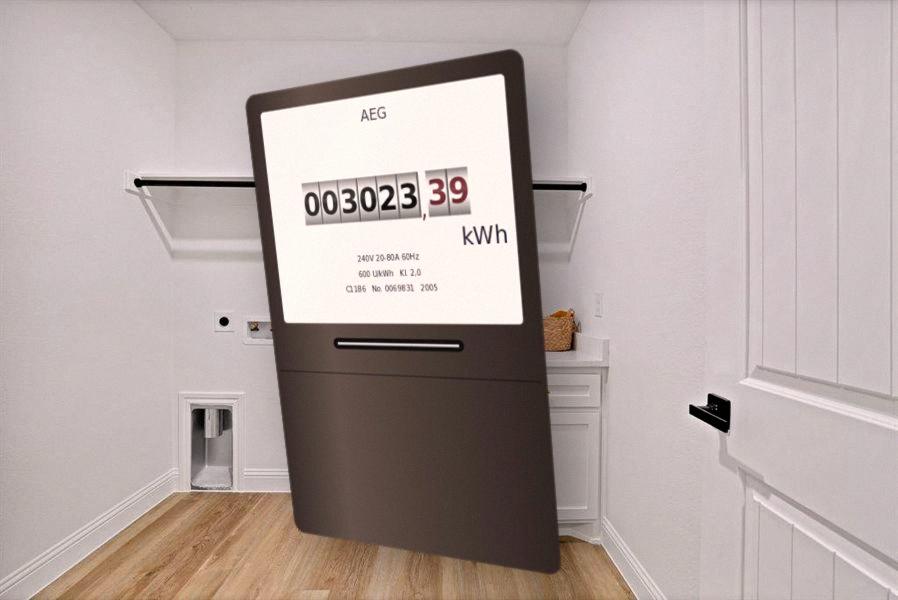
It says 3023.39 kWh
